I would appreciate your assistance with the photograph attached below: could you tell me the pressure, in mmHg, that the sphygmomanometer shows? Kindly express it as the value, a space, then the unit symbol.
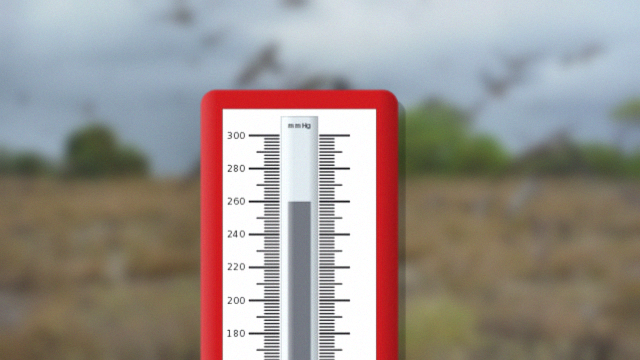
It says 260 mmHg
